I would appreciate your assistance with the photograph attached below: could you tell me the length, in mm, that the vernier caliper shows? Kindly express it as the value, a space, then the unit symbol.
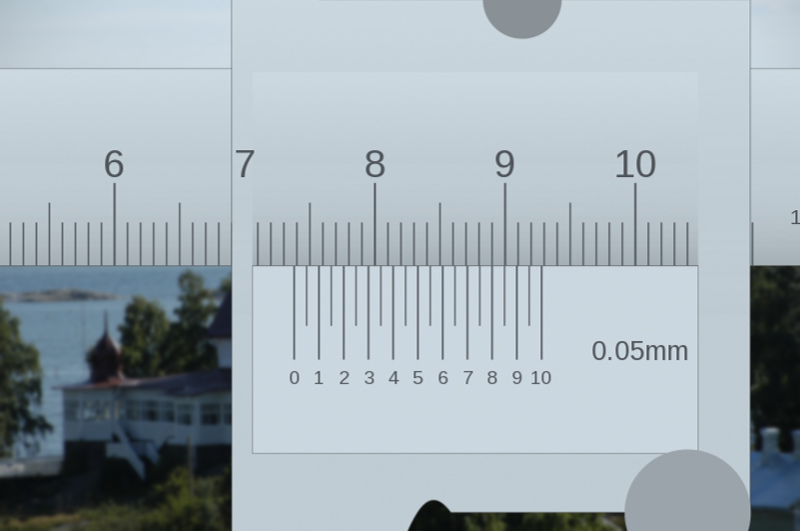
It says 73.8 mm
